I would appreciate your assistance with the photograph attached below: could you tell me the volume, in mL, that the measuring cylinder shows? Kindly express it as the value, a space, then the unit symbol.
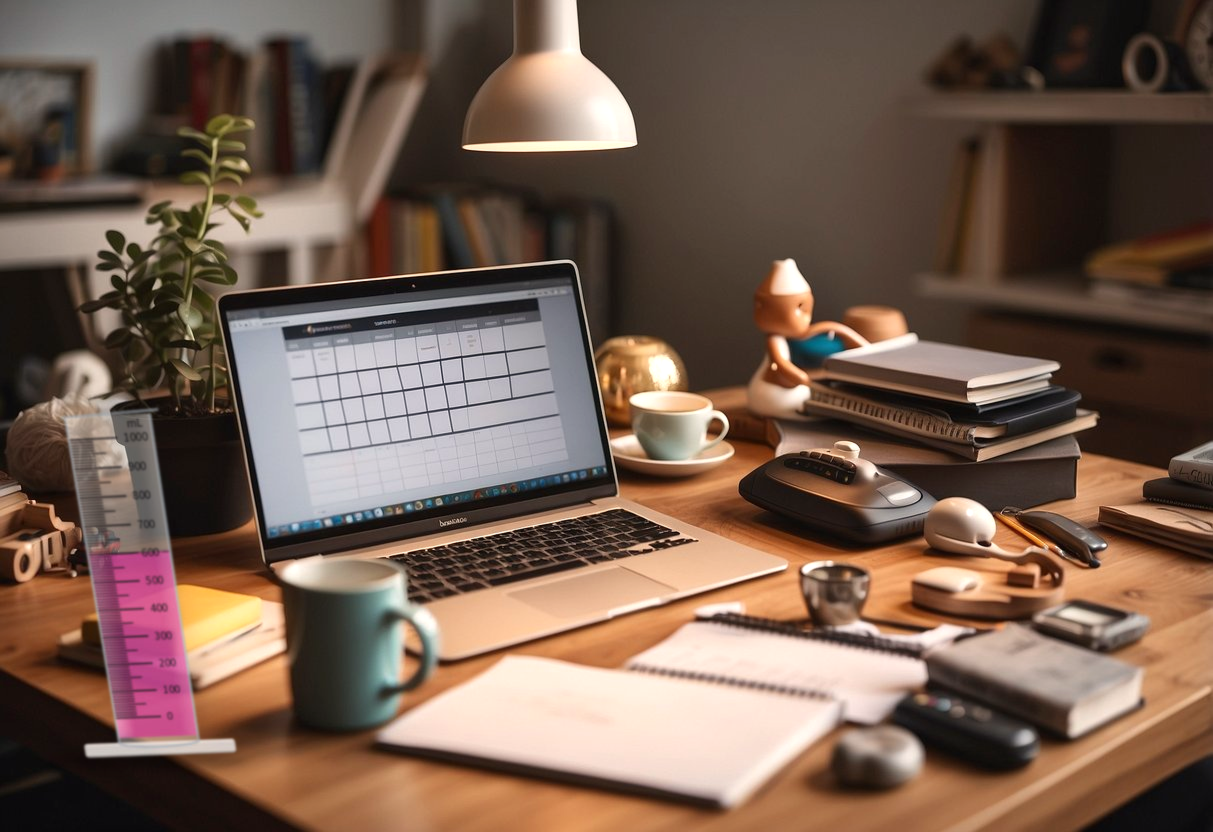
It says 600 mL
